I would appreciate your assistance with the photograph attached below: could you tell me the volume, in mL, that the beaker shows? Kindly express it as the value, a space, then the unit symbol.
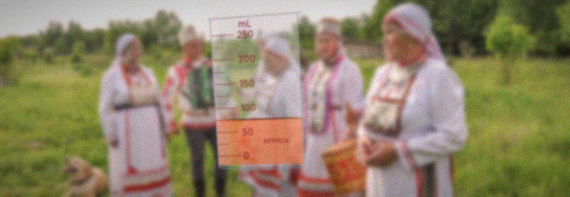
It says 75 mL
